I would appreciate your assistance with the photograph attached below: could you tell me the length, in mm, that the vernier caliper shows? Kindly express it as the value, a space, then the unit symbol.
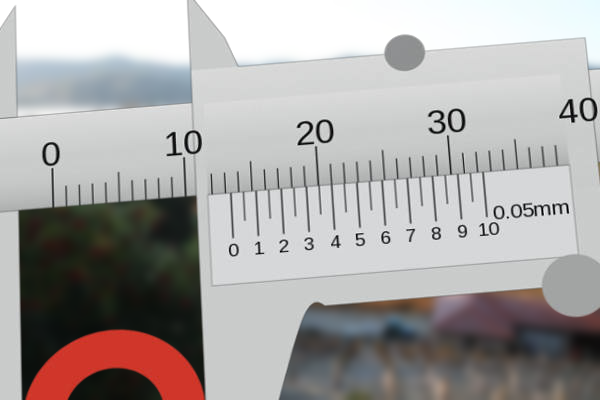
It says 13.4 mm
